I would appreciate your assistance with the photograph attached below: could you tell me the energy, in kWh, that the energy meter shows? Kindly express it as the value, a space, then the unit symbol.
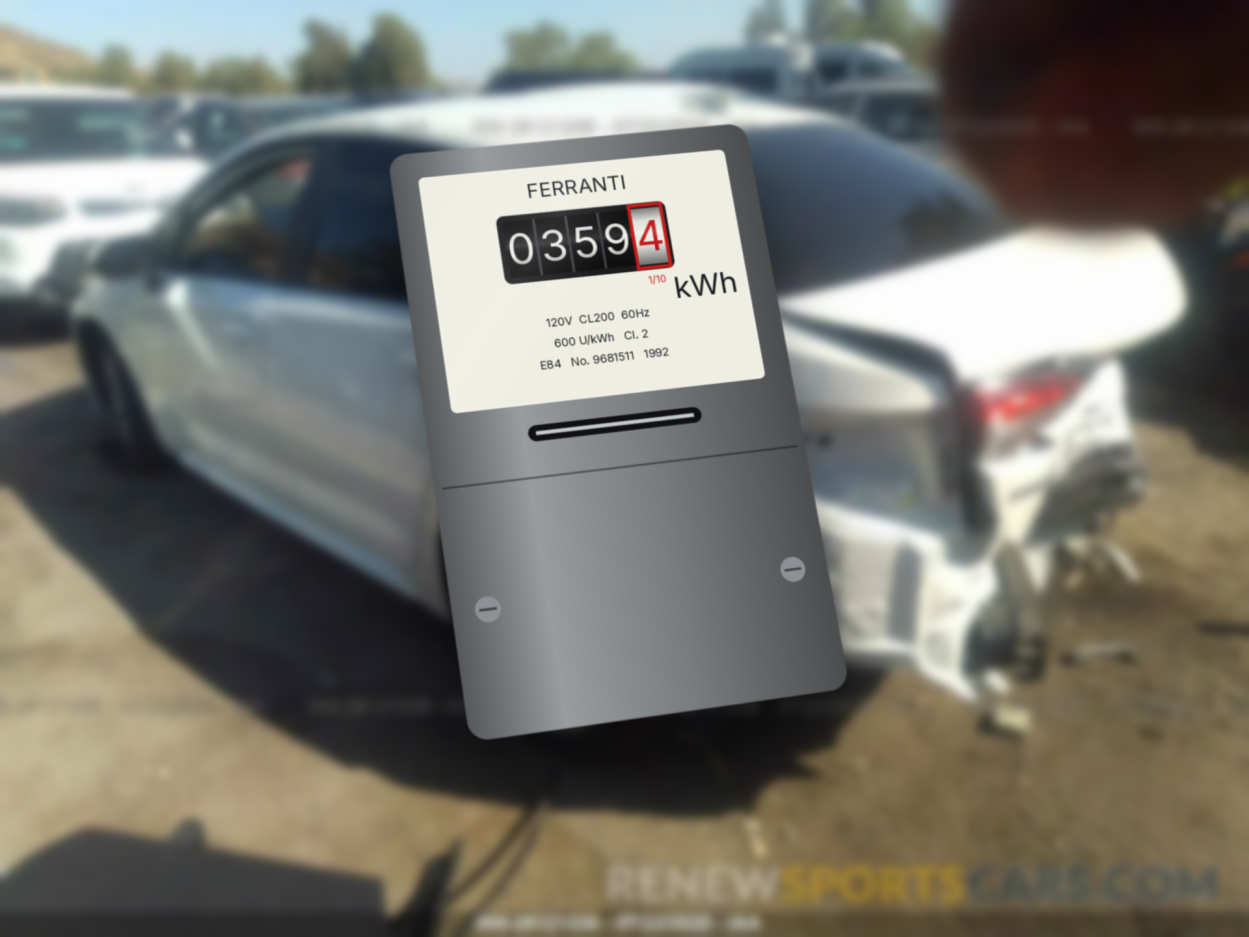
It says 359.4 kWh
